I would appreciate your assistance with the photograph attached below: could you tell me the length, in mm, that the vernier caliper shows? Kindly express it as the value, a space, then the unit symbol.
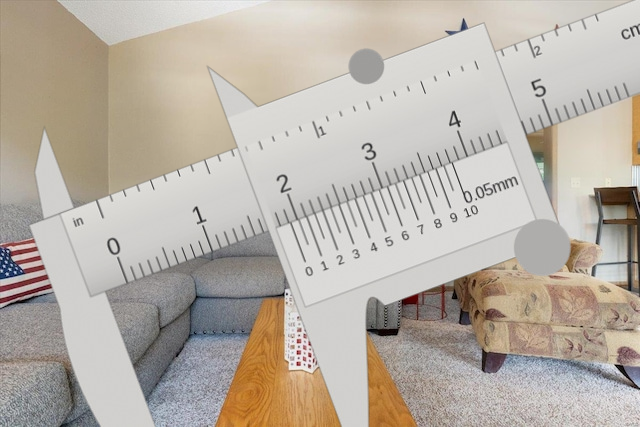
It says 19.2 mm
